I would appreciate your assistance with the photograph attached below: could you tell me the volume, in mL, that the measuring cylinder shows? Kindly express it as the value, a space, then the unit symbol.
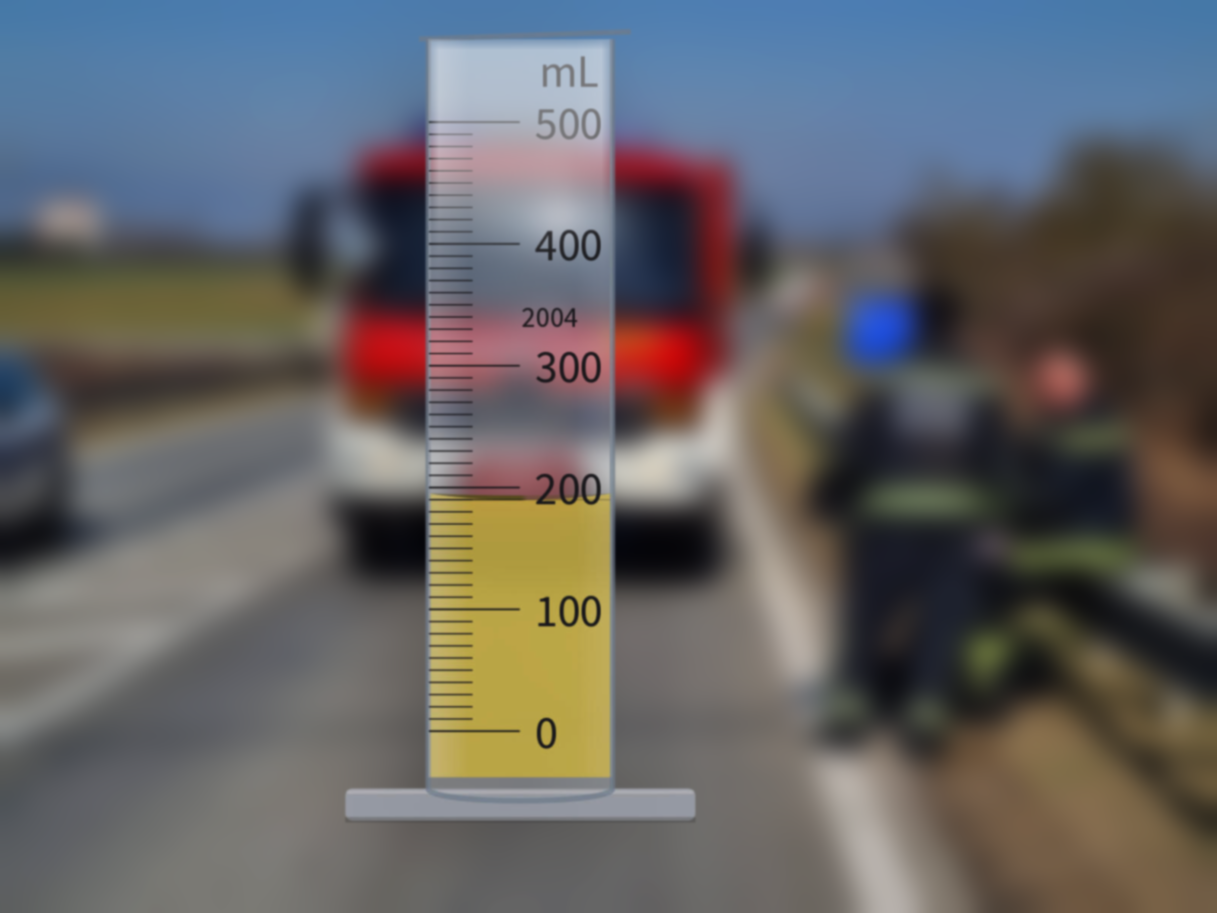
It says 190 mL
